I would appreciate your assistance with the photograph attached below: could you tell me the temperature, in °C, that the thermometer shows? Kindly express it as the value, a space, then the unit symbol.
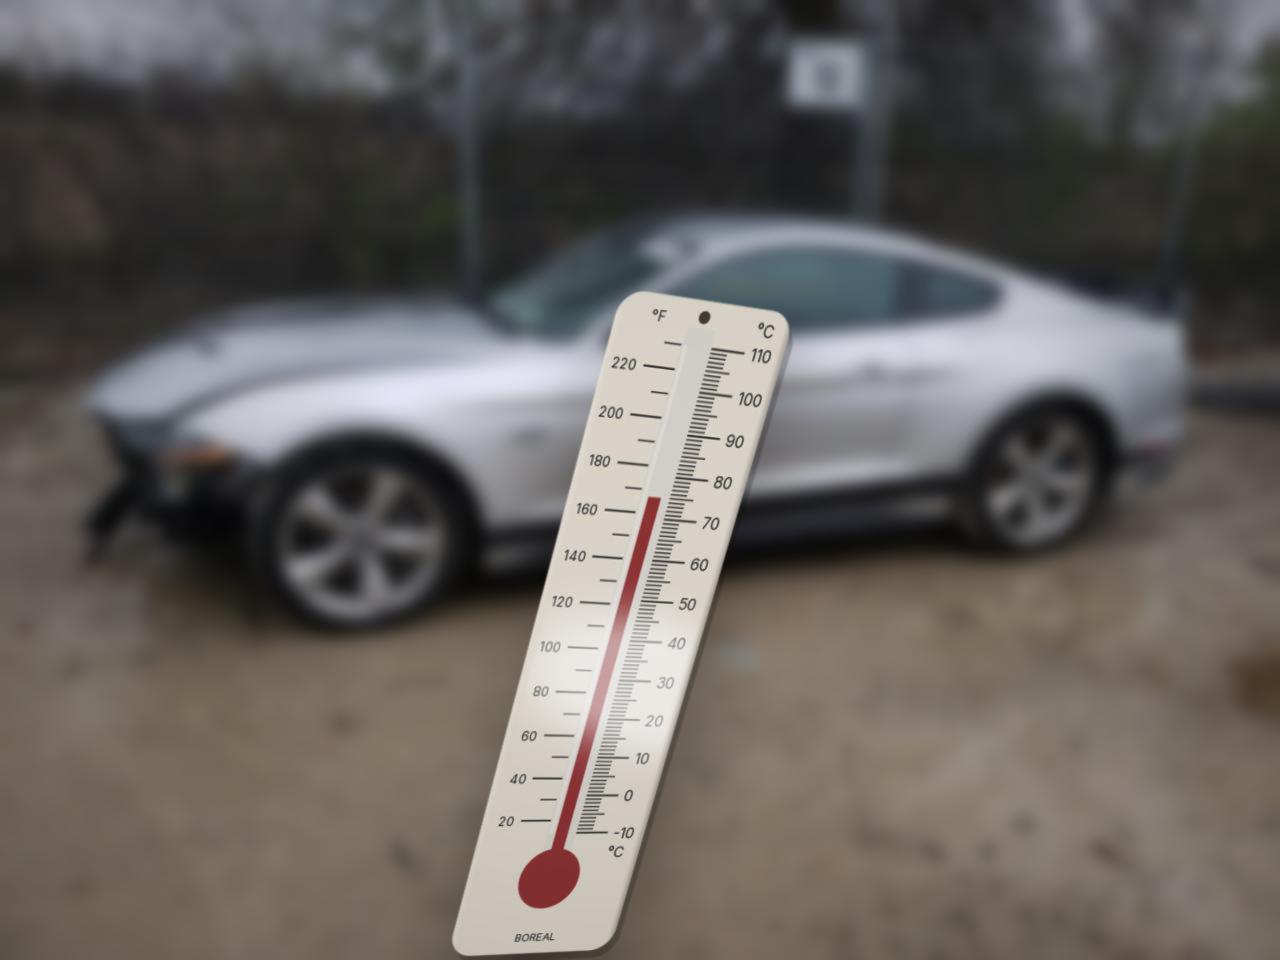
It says 75 °C
